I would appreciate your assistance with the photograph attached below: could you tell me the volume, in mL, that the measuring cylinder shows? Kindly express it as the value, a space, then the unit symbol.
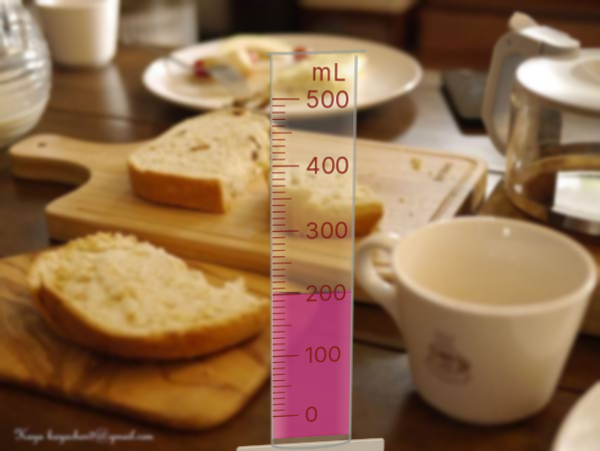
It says 200 mL
